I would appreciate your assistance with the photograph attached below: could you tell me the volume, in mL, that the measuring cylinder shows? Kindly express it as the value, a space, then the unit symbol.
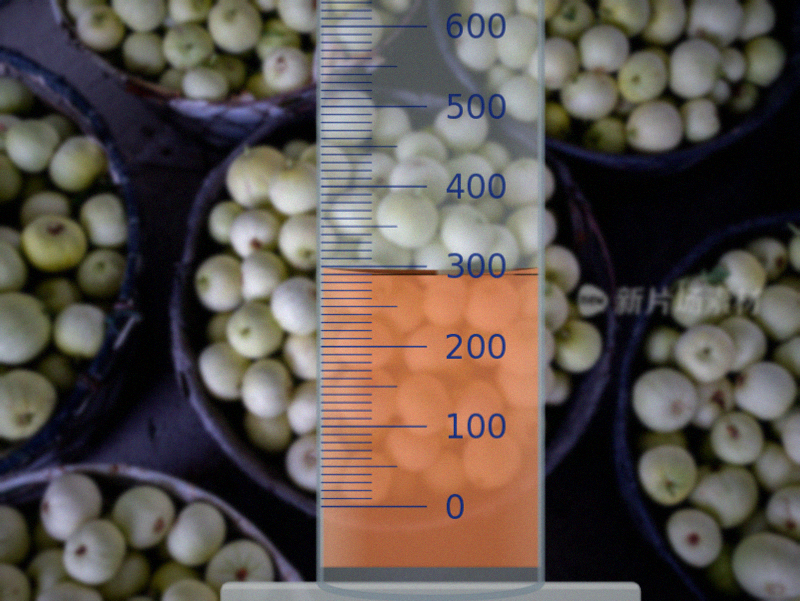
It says 290 mL
